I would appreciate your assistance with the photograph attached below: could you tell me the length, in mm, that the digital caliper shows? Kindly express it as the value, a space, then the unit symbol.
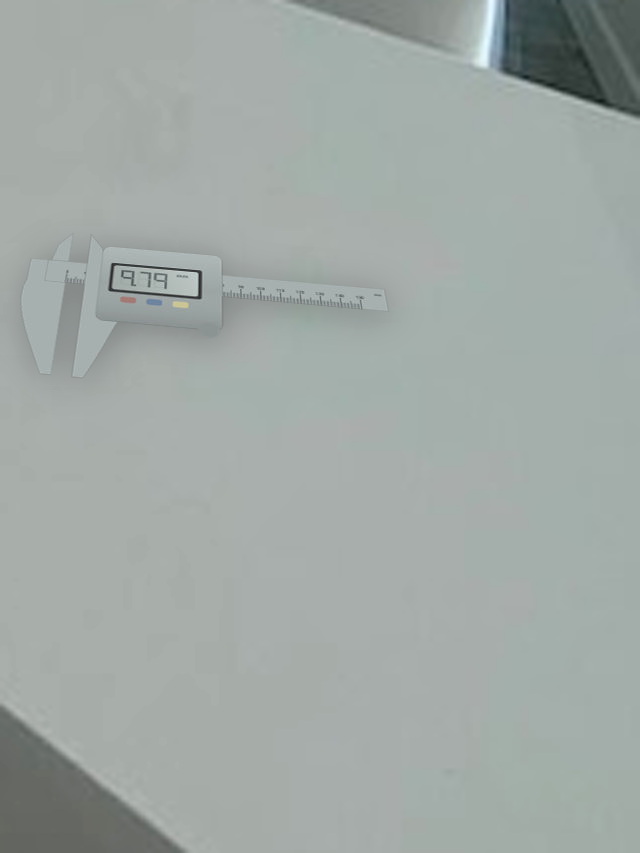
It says 9.79 mm
